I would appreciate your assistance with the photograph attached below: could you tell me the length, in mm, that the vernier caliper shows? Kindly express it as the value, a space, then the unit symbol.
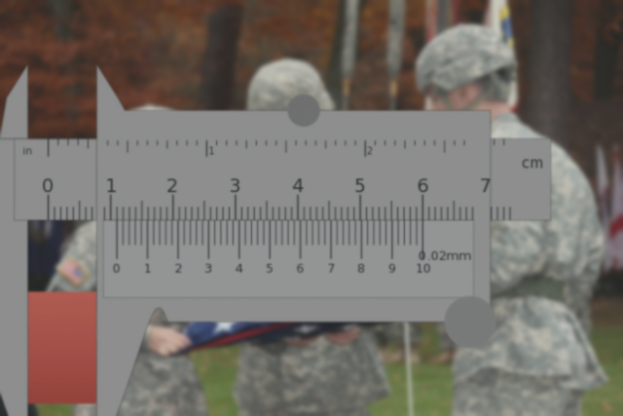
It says 11.0 mm
